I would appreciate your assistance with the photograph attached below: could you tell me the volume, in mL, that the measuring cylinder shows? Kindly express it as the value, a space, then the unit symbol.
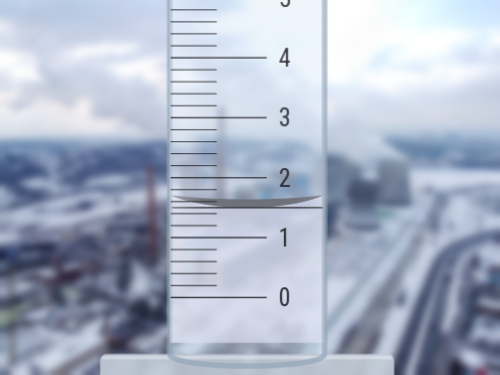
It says 1.5 mL
